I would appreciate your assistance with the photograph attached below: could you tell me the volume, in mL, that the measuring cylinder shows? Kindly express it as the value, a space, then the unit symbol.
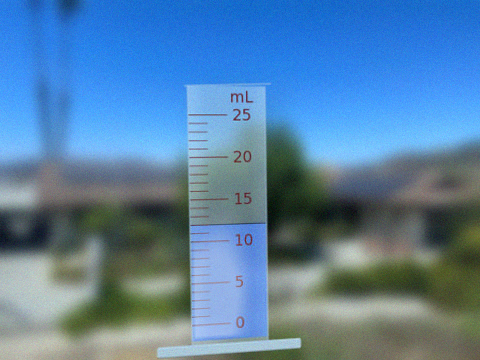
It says 12 mL
